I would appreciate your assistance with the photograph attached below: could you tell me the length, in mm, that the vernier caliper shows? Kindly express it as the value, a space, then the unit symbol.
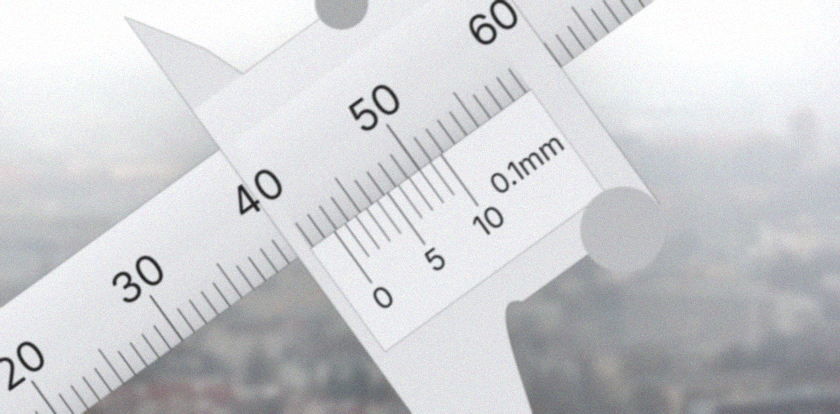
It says 42.8 mm
